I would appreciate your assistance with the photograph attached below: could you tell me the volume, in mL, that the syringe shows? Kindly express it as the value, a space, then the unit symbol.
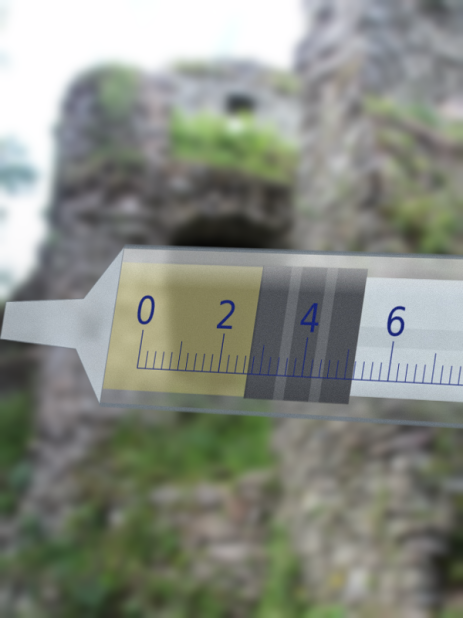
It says 2.7 mL
